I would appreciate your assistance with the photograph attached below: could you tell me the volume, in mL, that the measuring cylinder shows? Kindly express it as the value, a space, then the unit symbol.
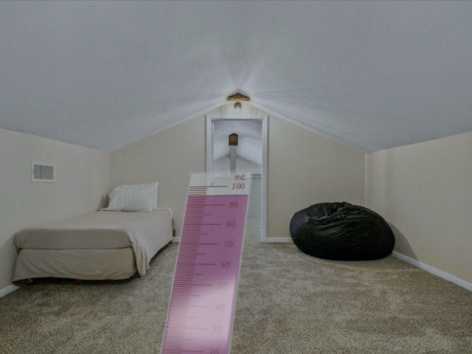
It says 95 mL
